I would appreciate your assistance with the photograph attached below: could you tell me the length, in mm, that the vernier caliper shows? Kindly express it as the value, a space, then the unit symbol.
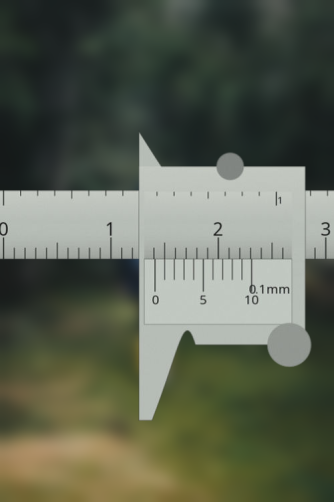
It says 14.1 mm
